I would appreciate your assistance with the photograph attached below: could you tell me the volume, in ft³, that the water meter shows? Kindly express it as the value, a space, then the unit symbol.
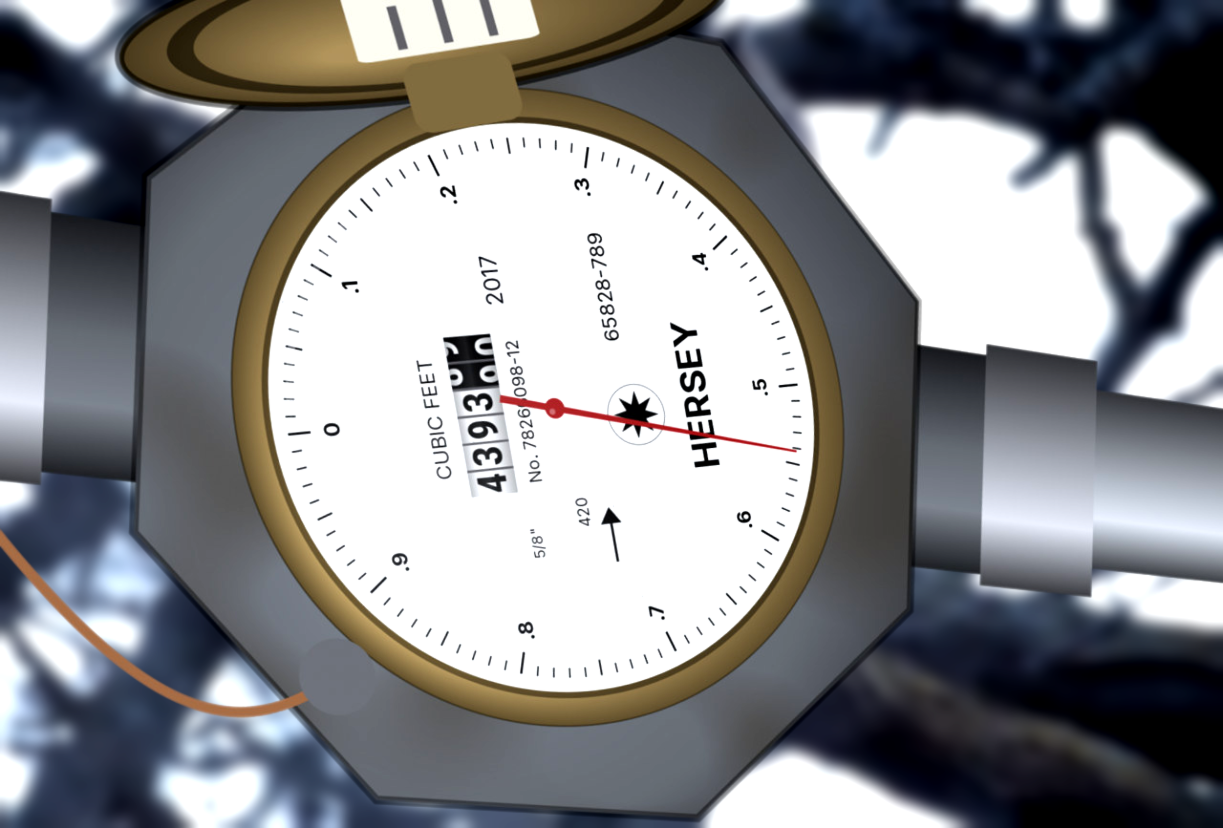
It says 439389.54 ft³
